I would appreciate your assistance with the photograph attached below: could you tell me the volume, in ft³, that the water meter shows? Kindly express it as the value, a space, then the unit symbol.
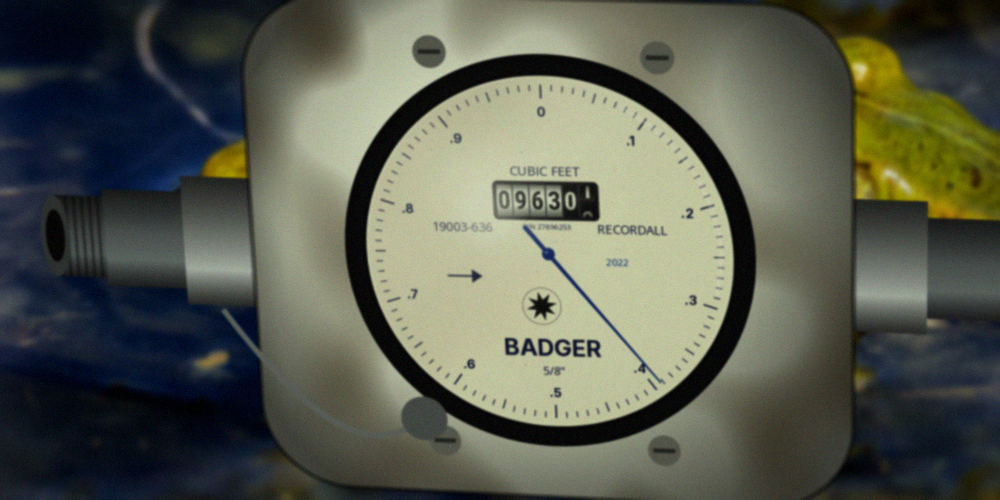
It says 96301.39 ft³
